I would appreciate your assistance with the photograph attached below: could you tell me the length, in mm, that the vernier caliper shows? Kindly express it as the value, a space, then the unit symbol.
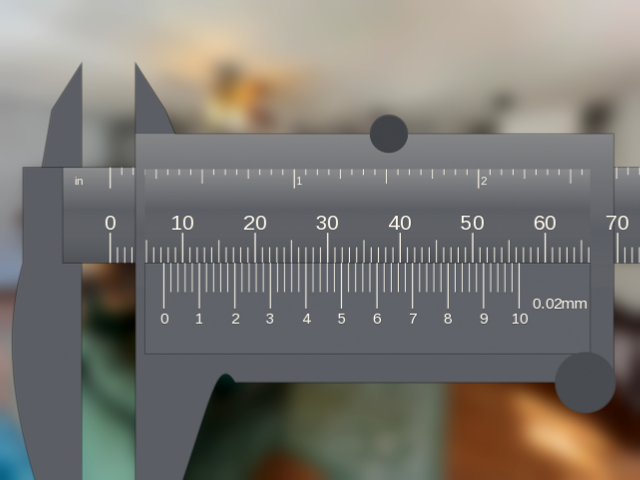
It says 7.4 mm
